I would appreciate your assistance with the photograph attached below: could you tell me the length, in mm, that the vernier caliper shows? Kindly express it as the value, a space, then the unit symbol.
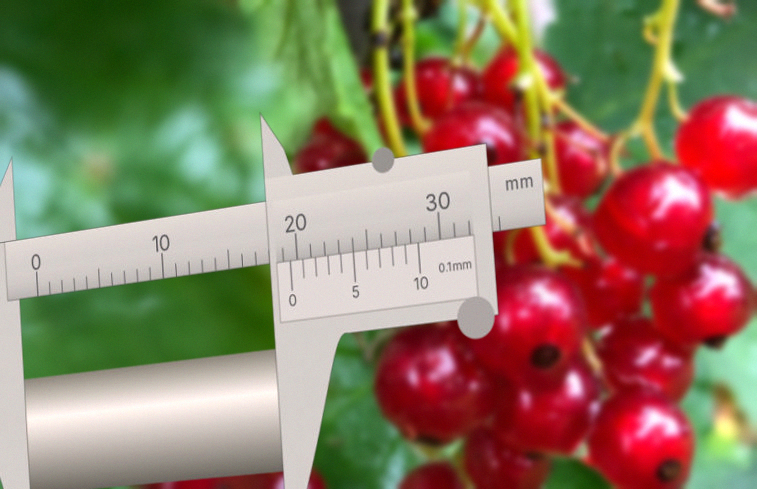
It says 19.5 mm
